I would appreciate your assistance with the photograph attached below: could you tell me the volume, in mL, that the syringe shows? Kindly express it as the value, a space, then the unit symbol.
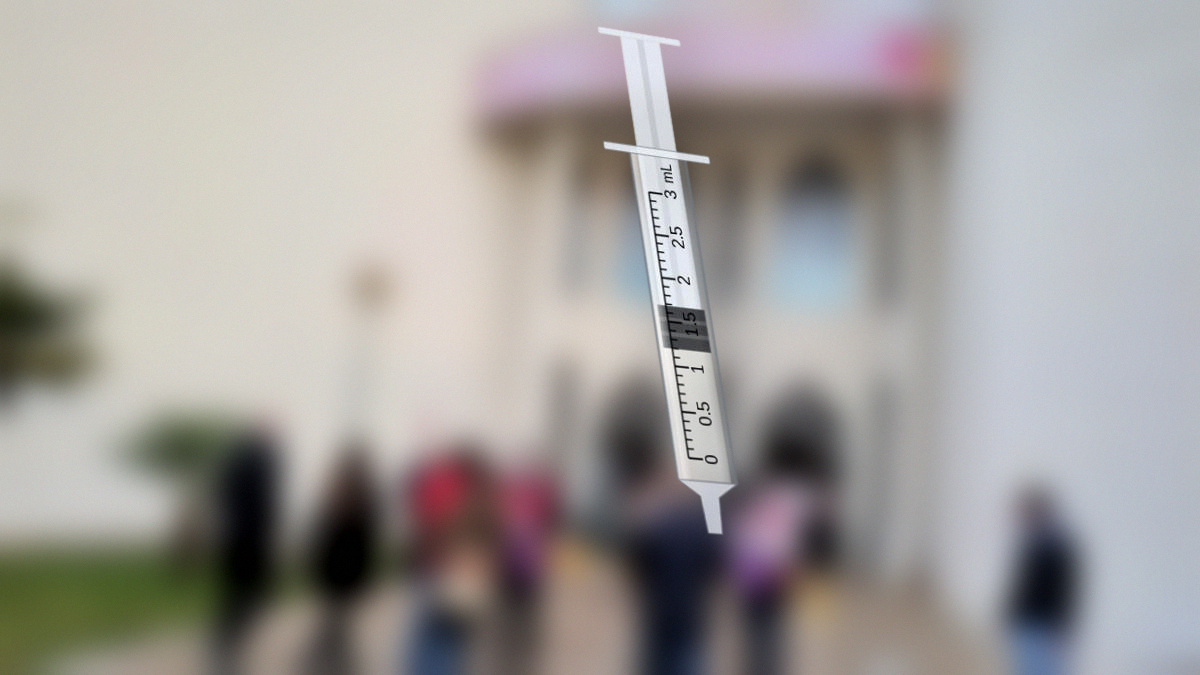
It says 1.2 mL
